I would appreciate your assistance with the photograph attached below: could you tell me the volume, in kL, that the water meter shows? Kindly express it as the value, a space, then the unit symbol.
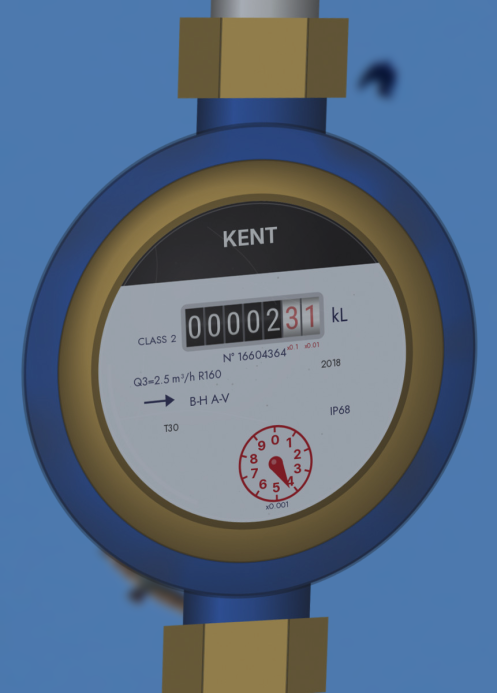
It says 2.314 kL
